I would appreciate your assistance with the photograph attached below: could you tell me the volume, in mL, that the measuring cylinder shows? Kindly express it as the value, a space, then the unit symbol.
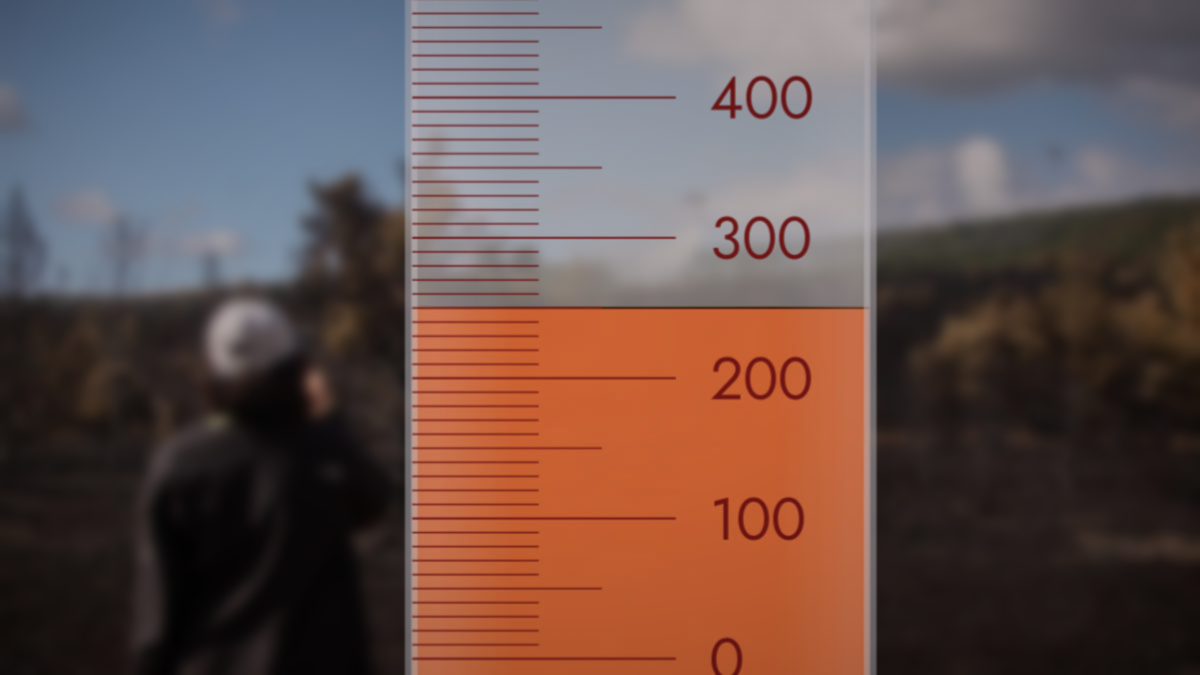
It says 250 mL
